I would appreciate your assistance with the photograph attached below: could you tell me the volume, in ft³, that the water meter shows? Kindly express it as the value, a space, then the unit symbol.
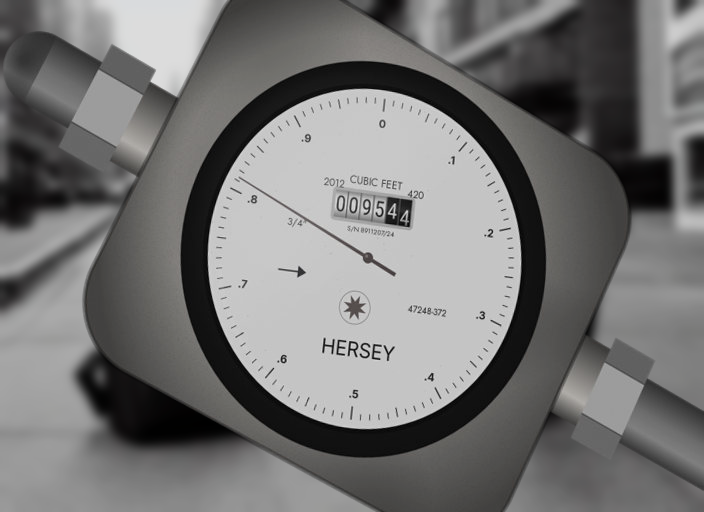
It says 9543.81 ft³
